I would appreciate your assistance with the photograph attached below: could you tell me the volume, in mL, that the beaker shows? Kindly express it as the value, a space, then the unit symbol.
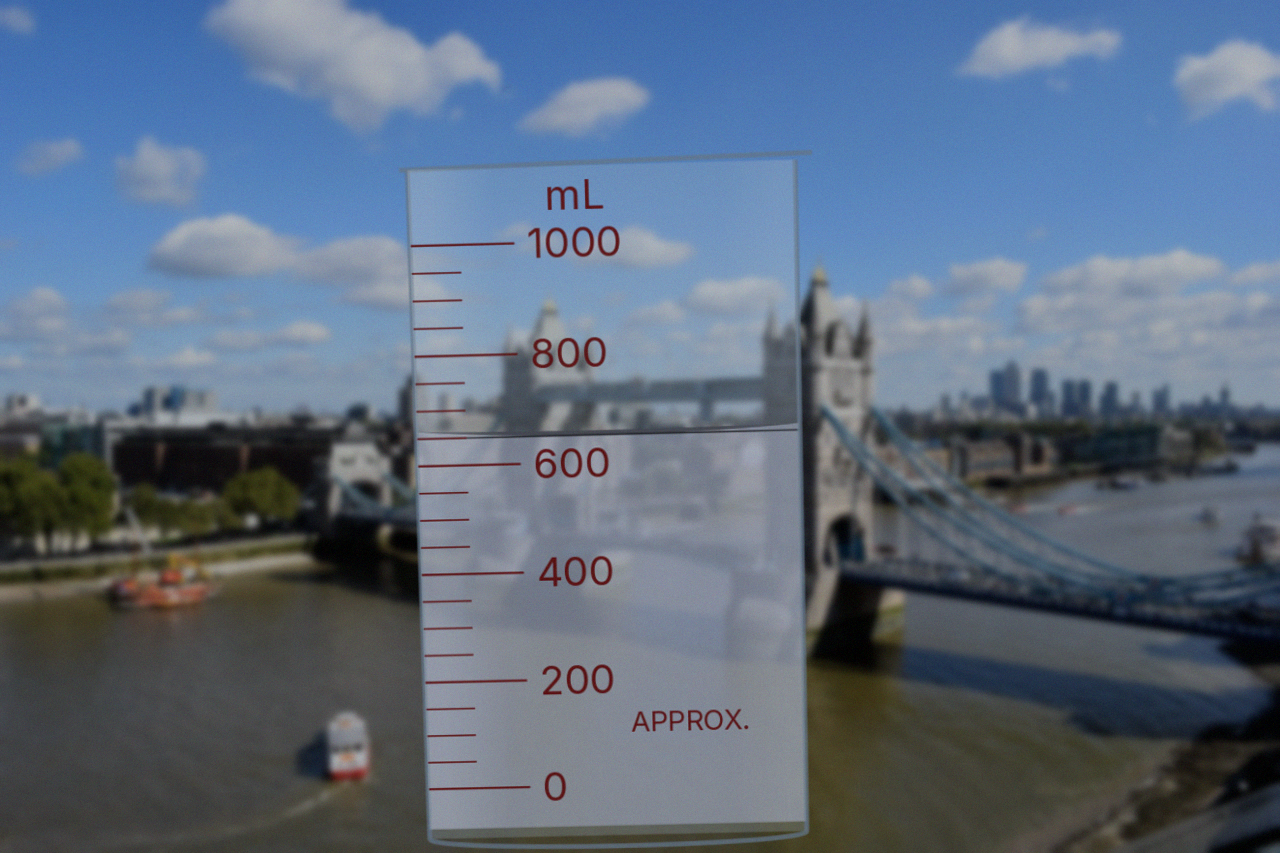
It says 650 mL
